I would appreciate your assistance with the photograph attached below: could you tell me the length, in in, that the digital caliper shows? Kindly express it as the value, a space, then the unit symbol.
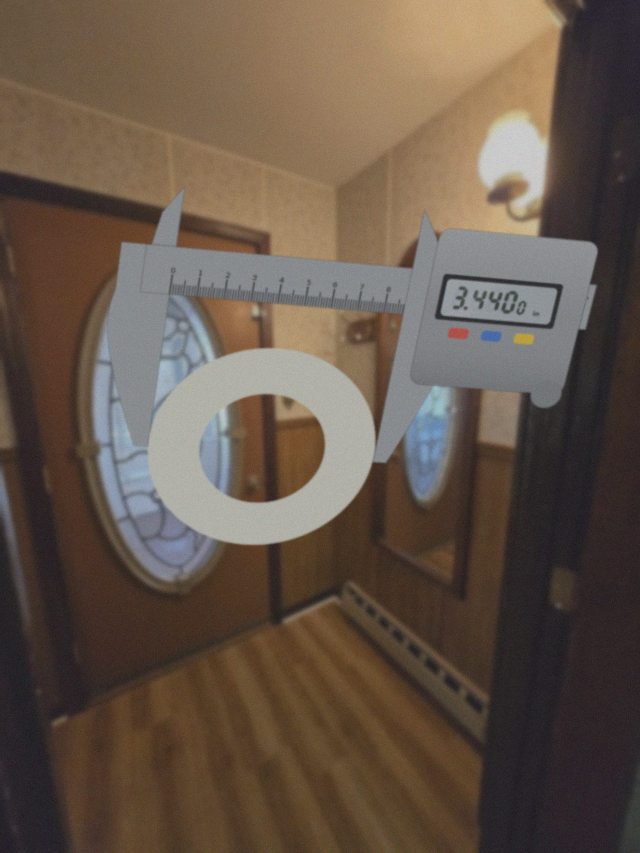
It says 3.4400 in
